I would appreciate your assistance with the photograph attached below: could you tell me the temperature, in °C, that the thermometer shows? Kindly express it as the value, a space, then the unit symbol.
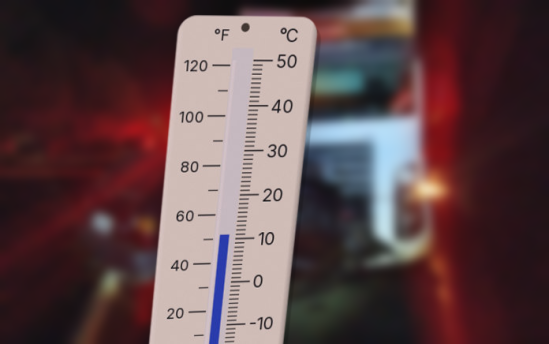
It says 11 °C
